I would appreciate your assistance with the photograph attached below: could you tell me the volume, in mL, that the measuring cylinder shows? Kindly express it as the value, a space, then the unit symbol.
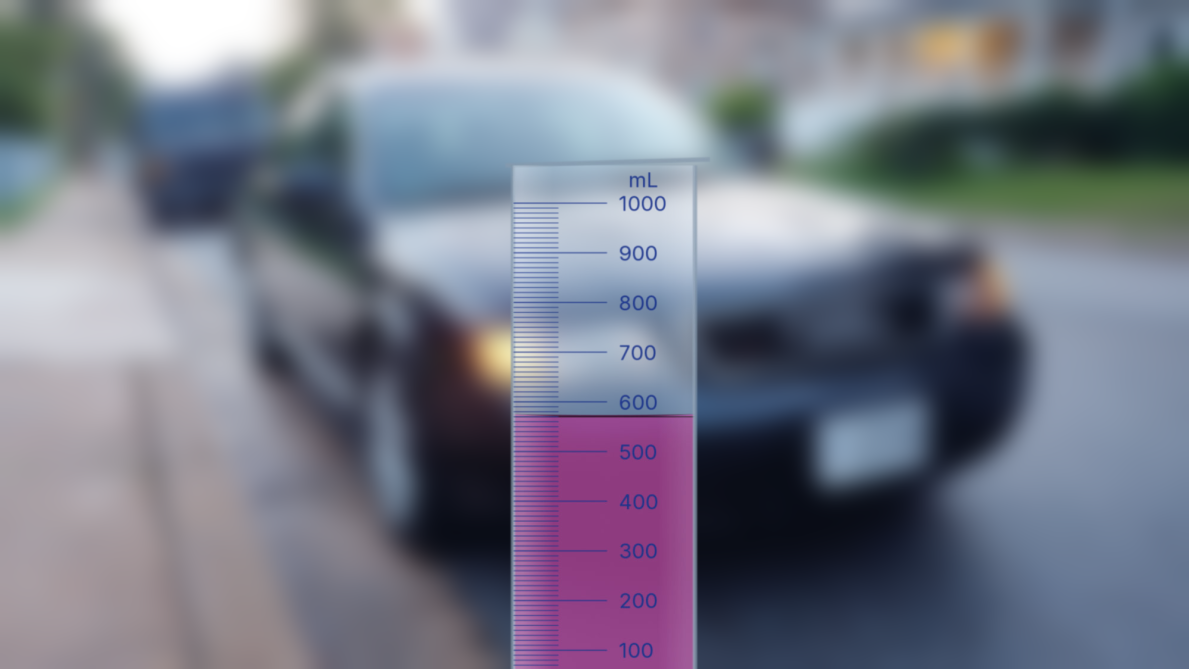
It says 570 mL
